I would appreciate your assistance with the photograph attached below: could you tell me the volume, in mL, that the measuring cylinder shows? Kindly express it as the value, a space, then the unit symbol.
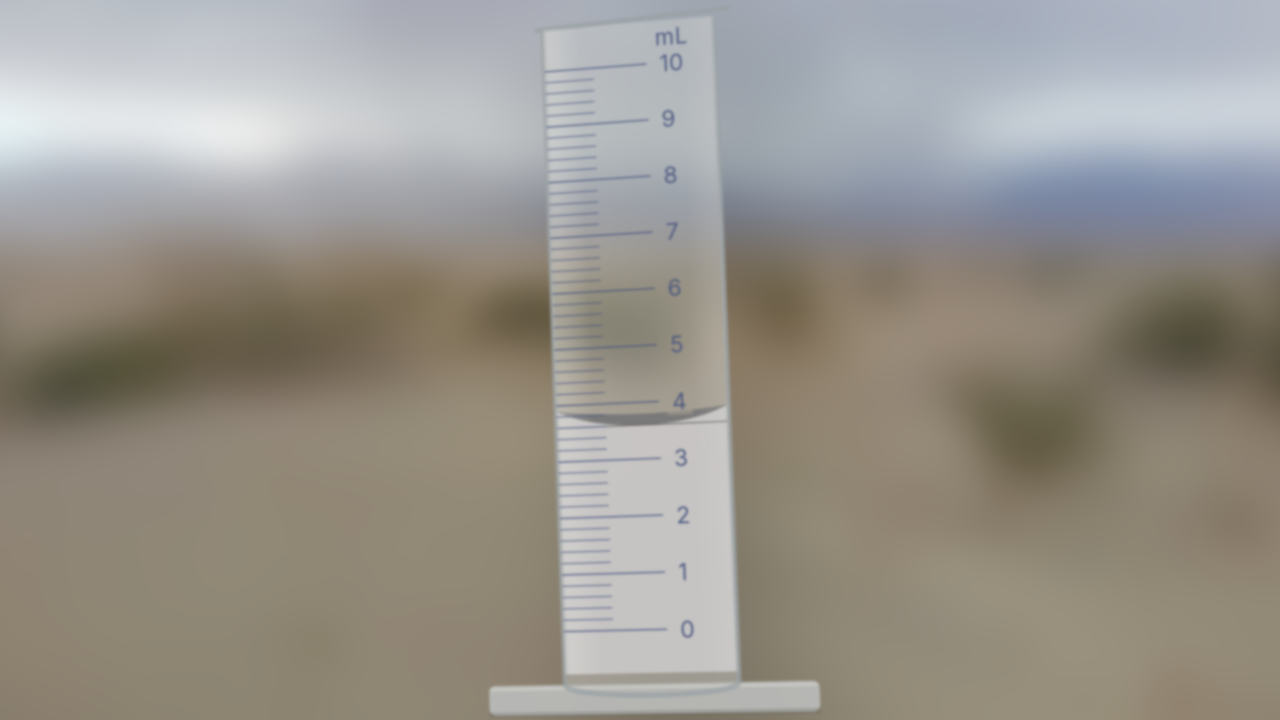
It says 3.6 mL
